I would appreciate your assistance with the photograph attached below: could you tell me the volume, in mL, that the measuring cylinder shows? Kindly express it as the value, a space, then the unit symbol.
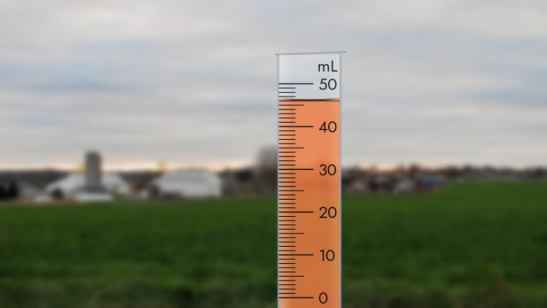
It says 46 mL
